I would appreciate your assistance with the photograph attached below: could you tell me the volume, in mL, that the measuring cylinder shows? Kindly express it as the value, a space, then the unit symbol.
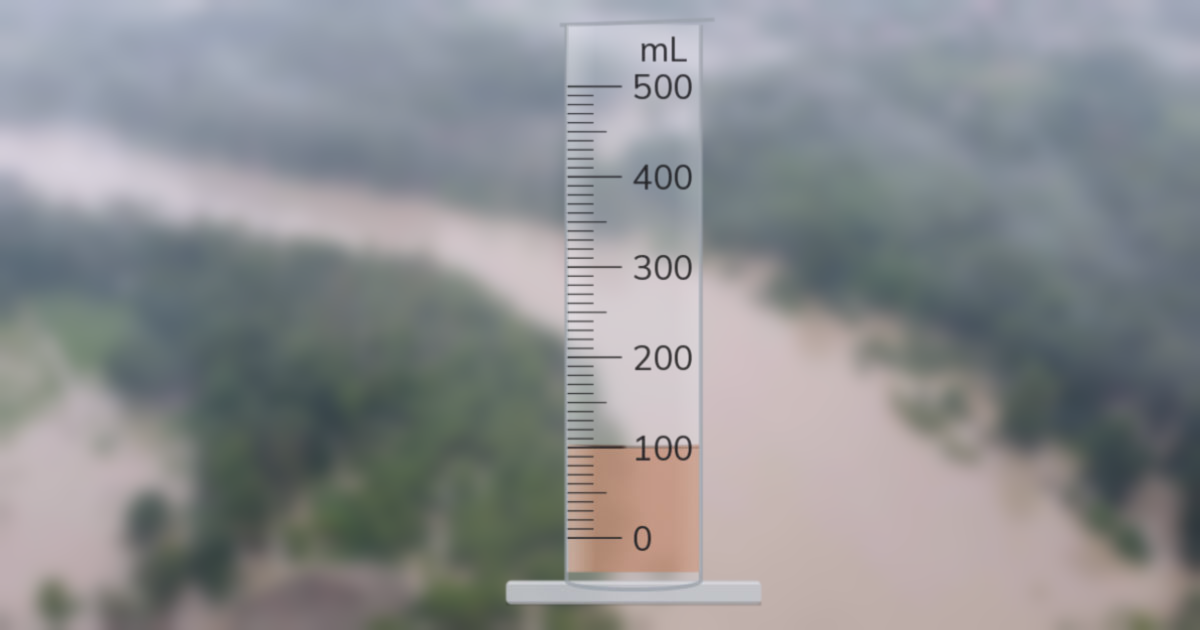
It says 100 mL
